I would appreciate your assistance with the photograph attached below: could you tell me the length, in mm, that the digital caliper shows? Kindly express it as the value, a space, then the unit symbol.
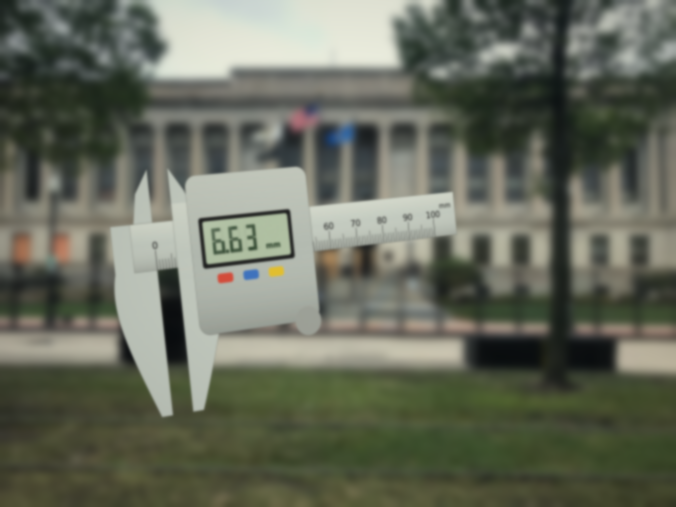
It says 6.63 mm
